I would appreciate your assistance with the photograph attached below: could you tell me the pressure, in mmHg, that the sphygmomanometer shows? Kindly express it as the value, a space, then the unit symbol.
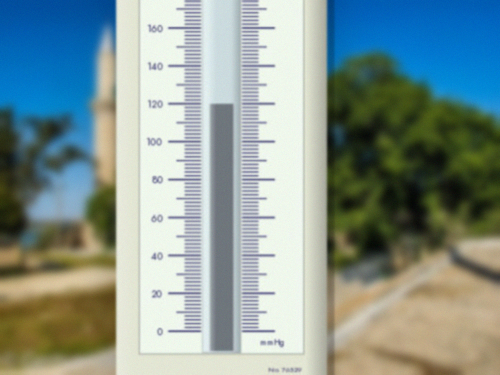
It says 120 mmHg
